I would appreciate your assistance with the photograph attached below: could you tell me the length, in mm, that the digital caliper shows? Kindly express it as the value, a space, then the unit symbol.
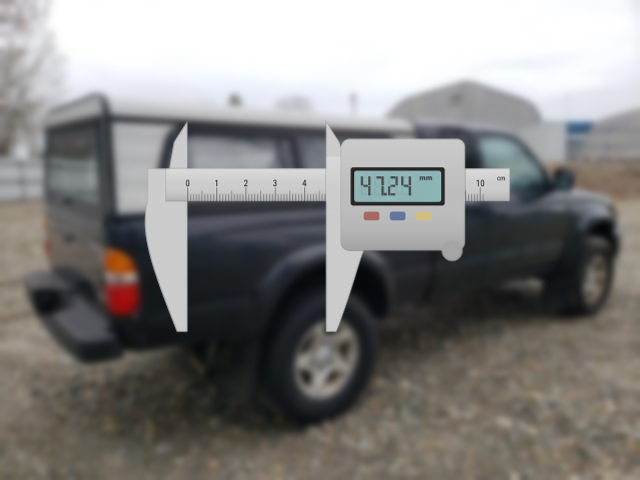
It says 47.24 mm
